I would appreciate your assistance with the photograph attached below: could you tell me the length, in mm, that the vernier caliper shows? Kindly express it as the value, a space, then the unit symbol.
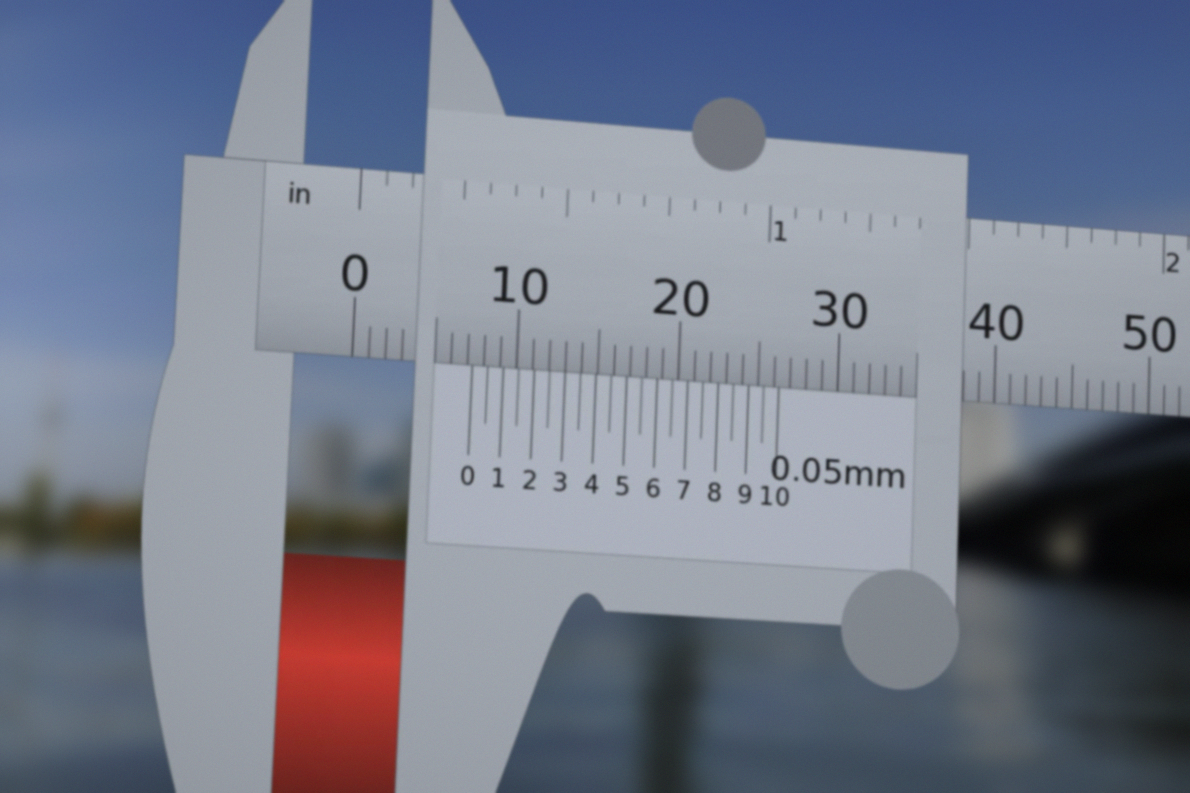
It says 7.3 mm
